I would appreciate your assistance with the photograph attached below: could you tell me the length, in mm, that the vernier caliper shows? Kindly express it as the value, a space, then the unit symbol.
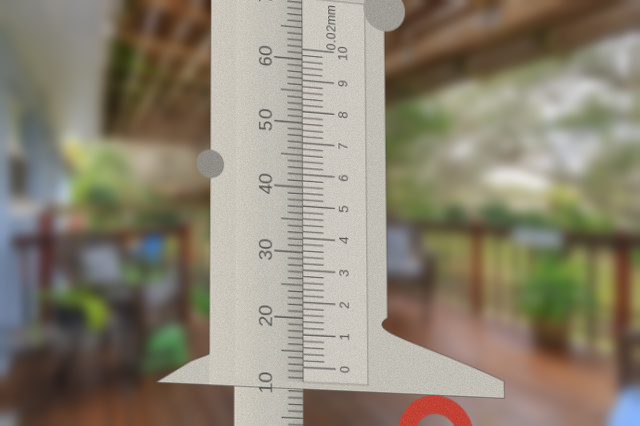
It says 12.6 mm
